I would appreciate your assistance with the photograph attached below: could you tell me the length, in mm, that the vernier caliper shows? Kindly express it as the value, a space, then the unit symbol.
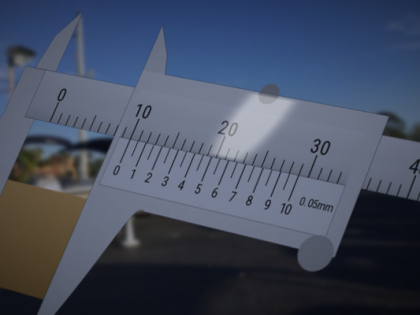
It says 10.0 mm
